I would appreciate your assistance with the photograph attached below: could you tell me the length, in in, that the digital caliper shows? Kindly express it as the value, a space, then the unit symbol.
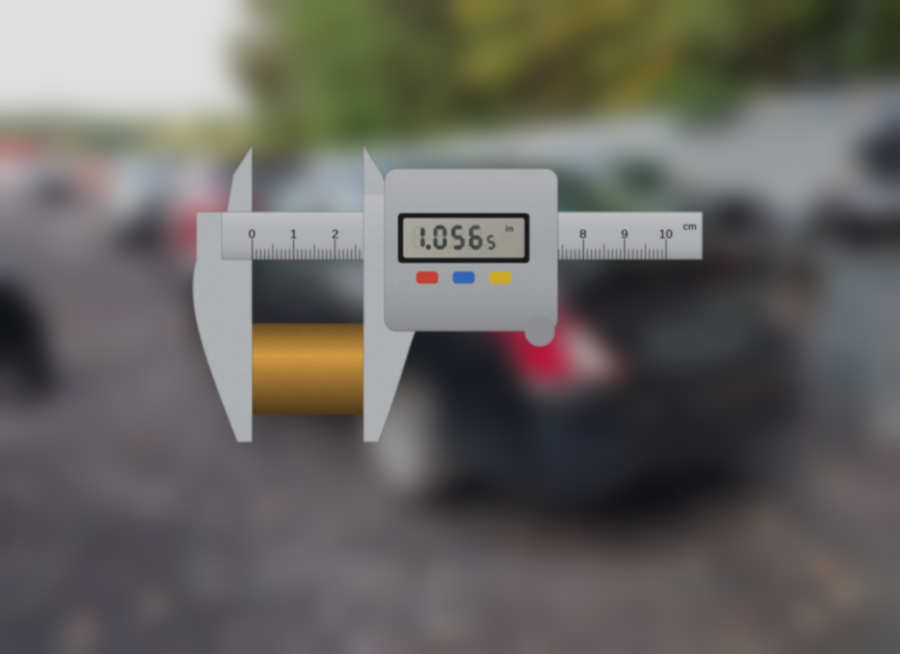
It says 1.0565 in
